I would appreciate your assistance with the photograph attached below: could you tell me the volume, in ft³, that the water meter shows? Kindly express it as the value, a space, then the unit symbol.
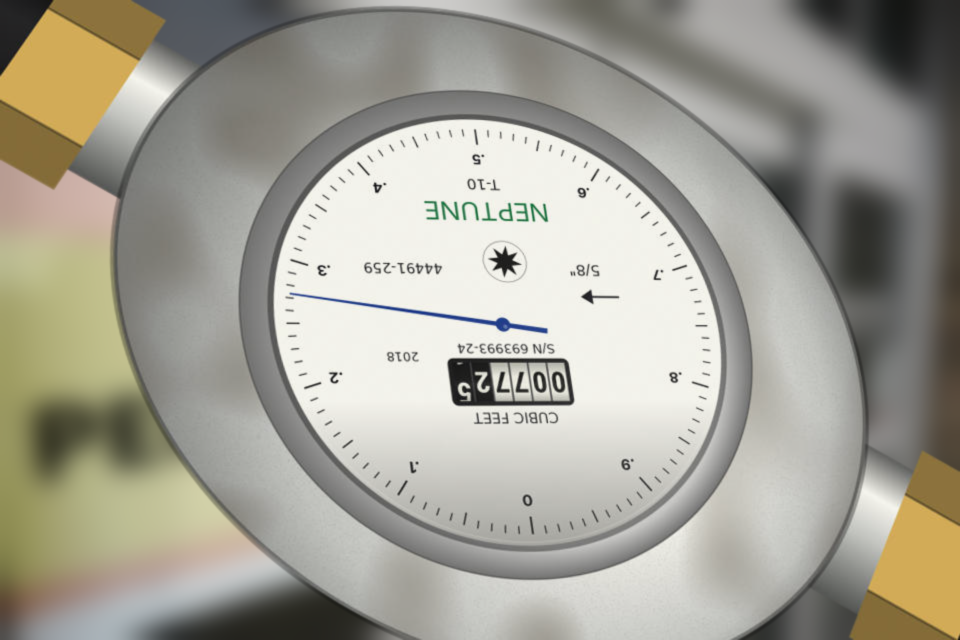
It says 7725.27 ft³
